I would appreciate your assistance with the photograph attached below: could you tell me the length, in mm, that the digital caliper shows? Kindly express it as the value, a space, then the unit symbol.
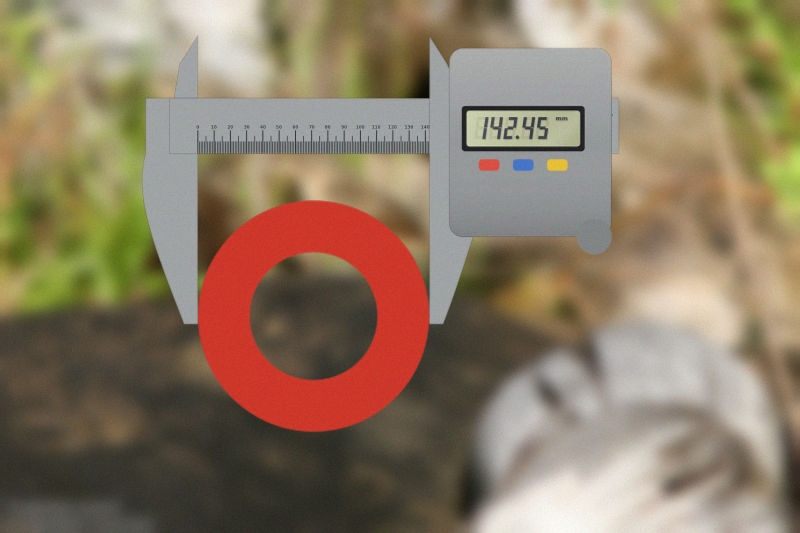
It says 142.45 mm
